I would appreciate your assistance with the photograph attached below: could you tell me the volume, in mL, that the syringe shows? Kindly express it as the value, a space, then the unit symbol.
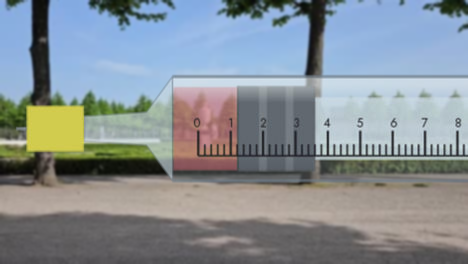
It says 1.2 mL
